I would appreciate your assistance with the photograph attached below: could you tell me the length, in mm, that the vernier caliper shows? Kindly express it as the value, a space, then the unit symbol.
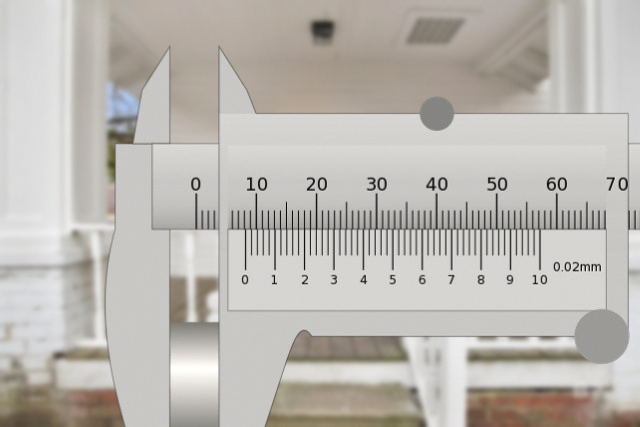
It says 8.2 mm
